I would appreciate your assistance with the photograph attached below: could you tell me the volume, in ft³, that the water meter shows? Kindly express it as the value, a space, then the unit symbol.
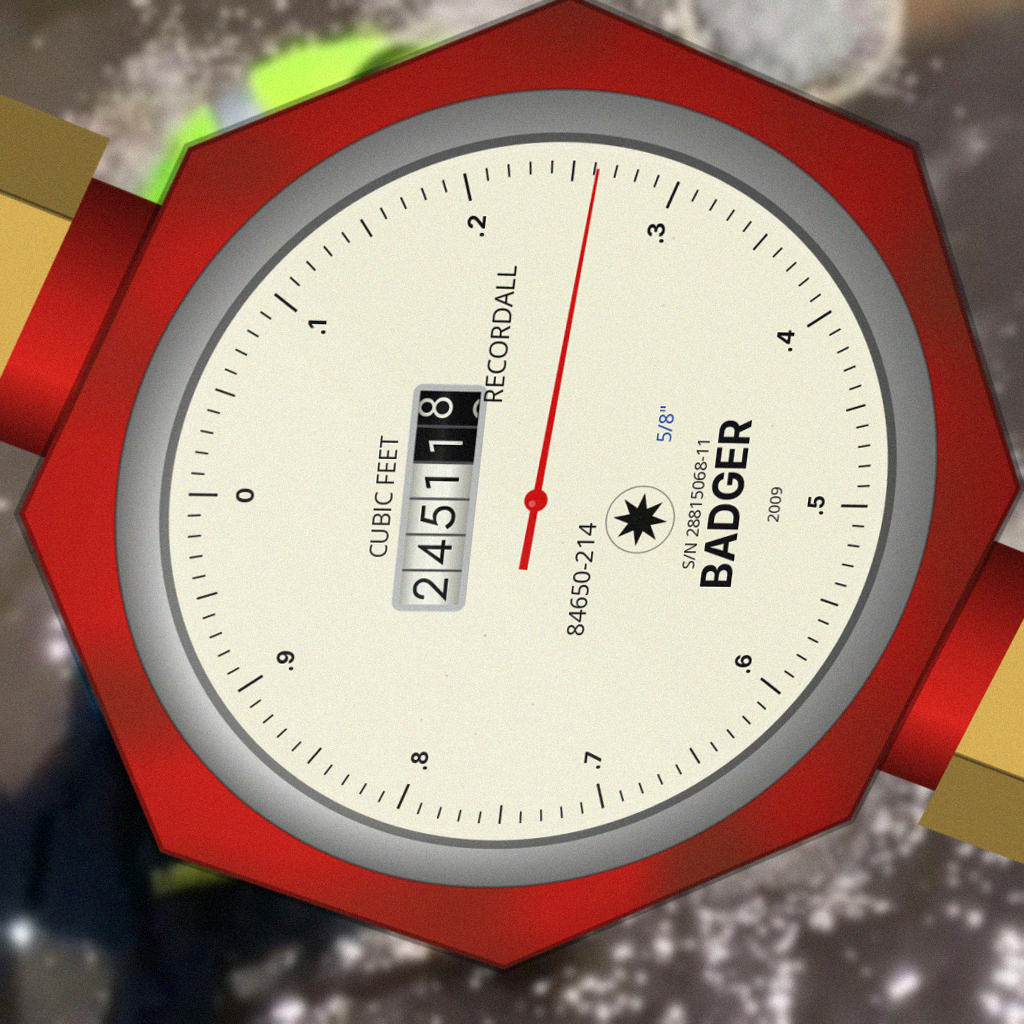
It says 245118.26 ft³
